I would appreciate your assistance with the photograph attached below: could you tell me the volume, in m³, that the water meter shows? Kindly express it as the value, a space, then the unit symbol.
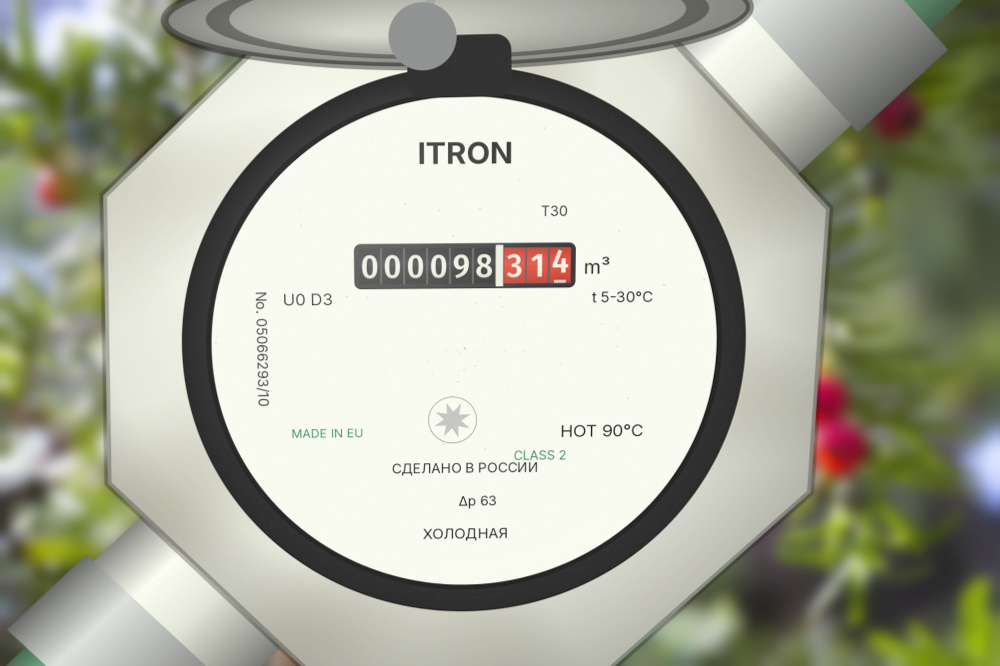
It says 98.314 m³
